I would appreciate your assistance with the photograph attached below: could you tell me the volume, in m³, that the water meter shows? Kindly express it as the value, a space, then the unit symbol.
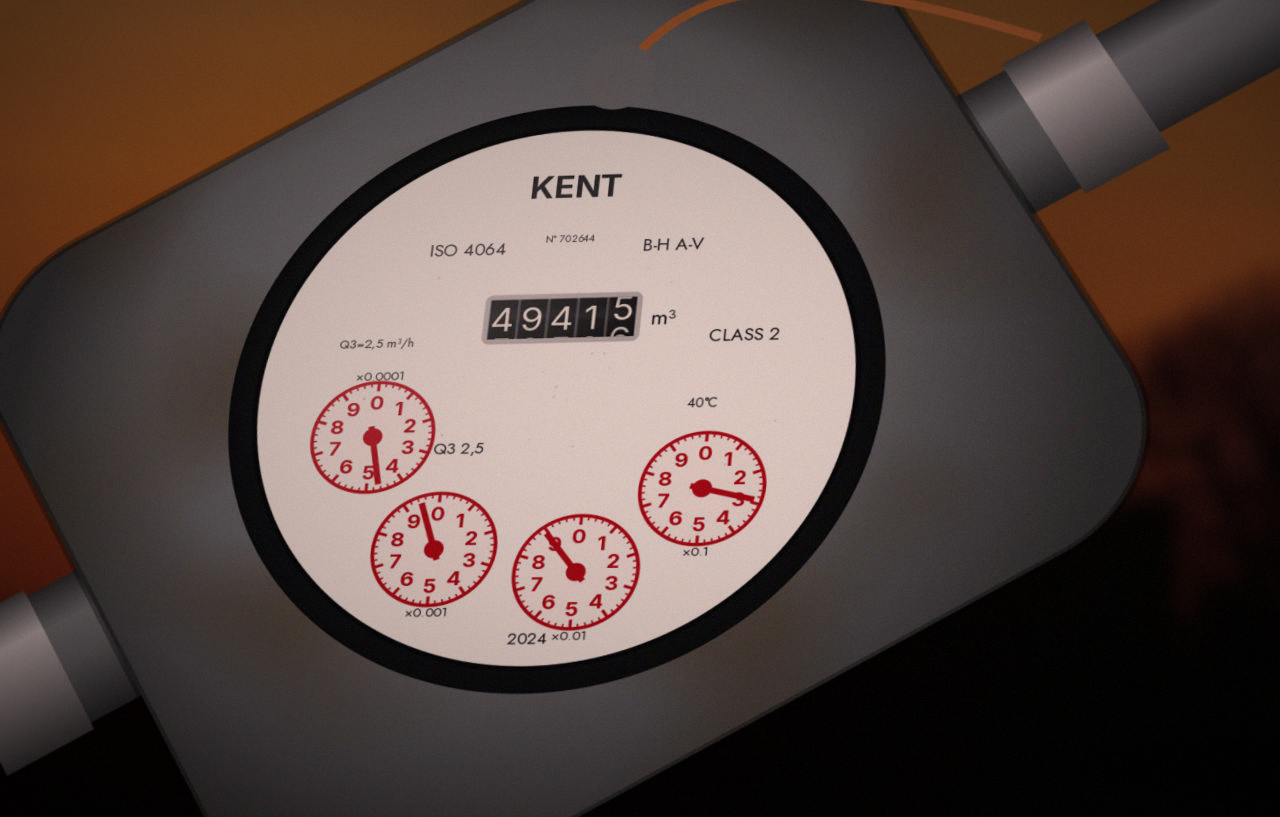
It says 49415.2894 m³
